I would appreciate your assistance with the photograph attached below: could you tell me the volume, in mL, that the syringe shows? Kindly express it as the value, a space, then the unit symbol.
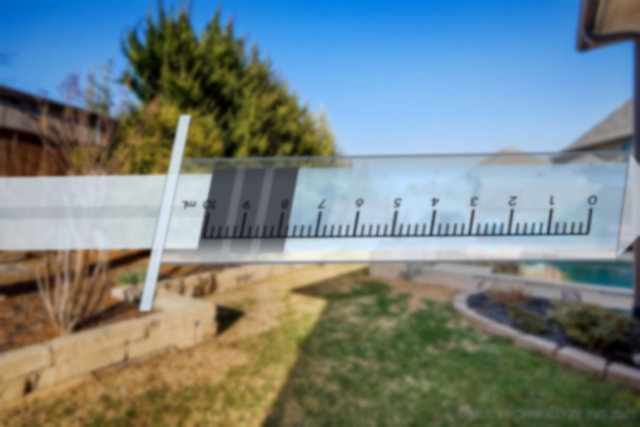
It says 7.8 mL
